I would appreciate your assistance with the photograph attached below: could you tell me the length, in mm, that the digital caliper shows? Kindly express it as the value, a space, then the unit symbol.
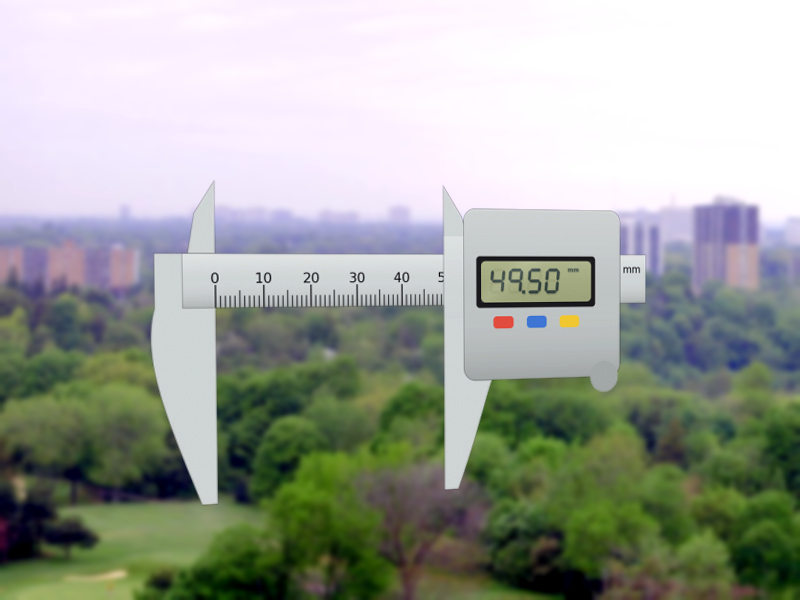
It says 49.50 mm
